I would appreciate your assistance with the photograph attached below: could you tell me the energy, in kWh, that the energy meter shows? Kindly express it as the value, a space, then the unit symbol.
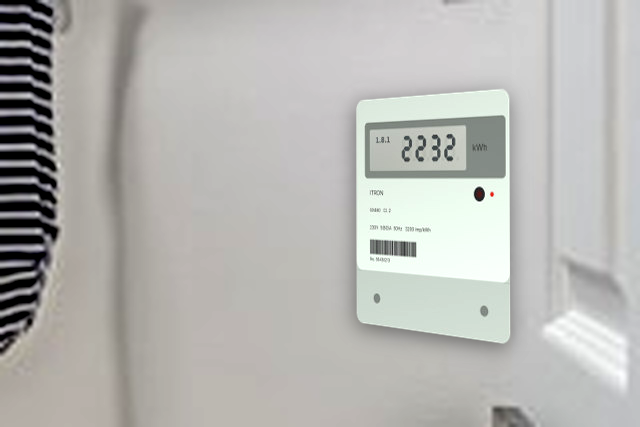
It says 2232 kWh
